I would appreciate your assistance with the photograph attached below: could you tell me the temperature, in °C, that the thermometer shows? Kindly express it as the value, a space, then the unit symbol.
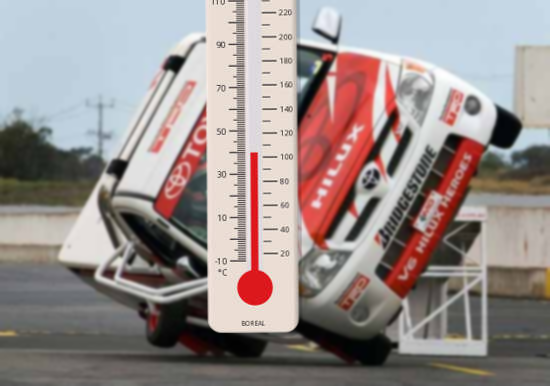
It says 40 °C
